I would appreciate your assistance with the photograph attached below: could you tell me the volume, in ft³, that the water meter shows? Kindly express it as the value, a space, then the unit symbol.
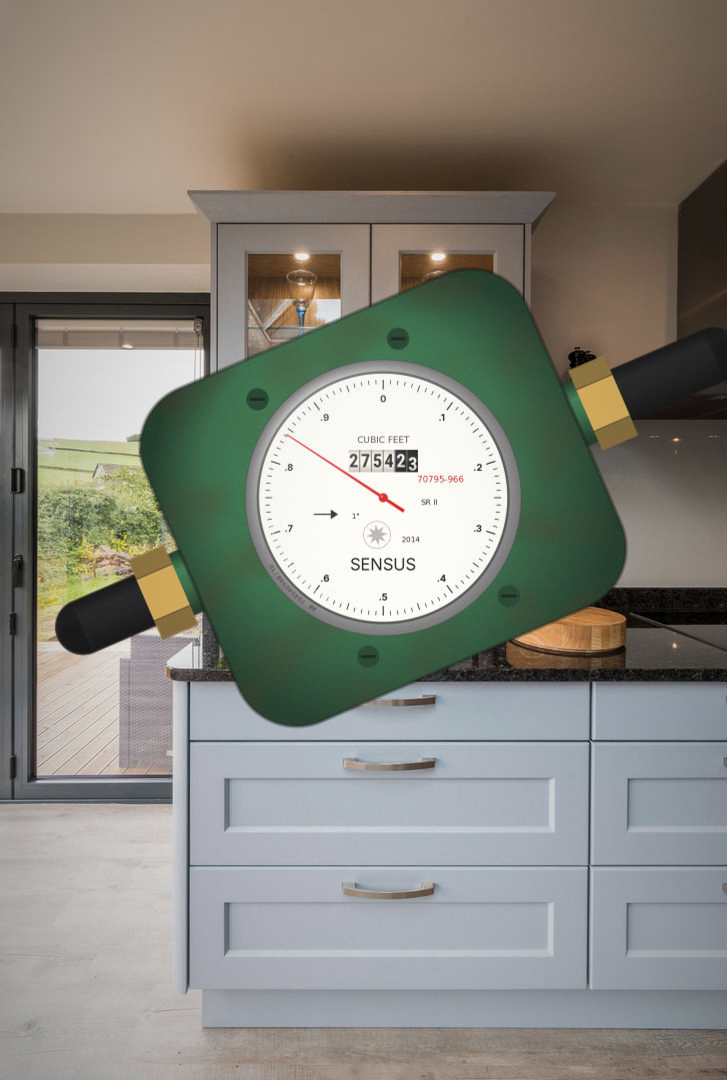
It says 275422.84 ft³
